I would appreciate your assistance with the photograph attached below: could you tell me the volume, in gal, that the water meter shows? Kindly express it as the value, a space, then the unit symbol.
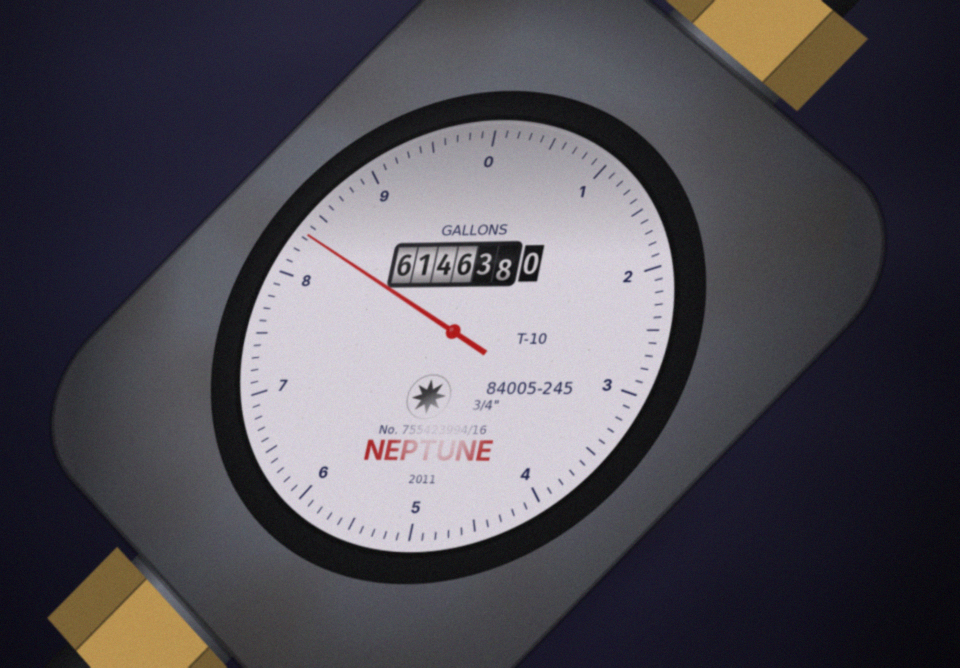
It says 6146378.3 gal
